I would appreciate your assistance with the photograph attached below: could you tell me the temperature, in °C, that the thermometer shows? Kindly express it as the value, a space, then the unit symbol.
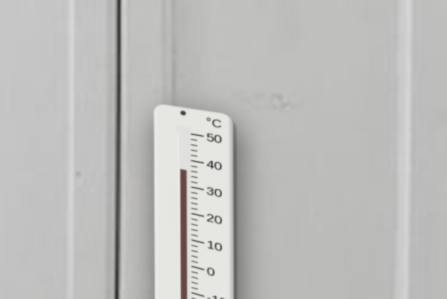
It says 36 °C
